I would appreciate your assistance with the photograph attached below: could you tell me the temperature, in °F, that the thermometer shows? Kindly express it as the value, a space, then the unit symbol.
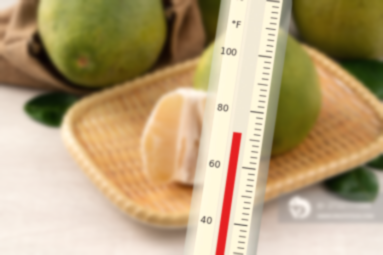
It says 72 °F
